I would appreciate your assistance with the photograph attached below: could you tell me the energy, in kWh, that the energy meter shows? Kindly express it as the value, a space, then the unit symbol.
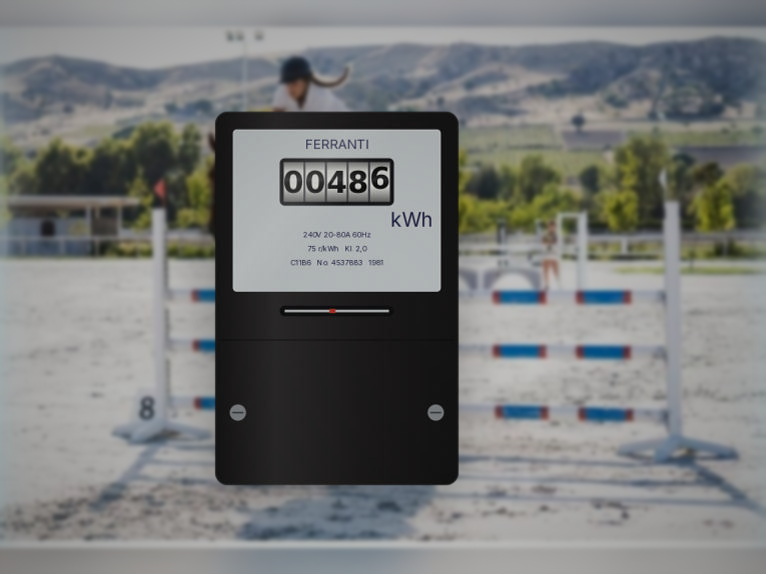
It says 486 kWh
